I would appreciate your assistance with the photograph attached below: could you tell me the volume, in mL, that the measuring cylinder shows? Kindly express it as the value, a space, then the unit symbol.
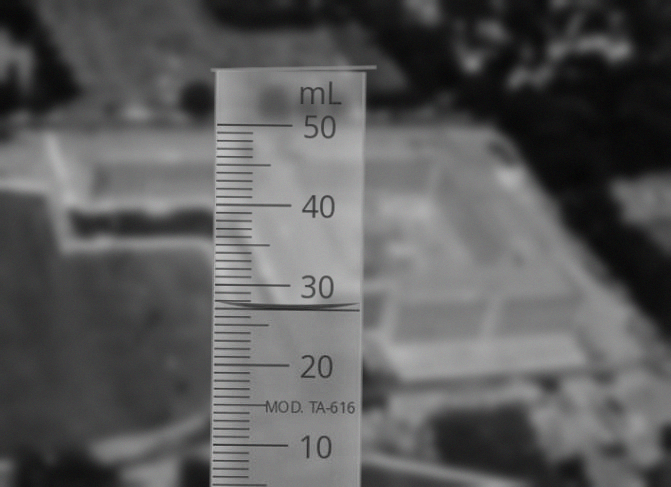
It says 27 mL
